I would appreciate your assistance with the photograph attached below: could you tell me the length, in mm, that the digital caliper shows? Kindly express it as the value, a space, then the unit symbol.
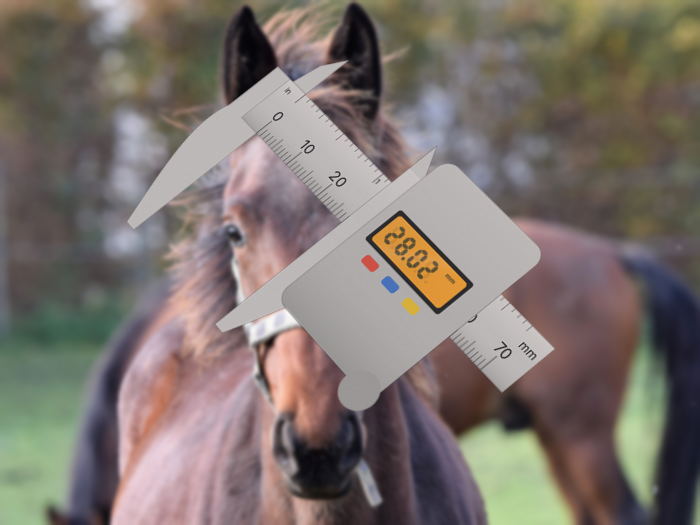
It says 28.02 mm
